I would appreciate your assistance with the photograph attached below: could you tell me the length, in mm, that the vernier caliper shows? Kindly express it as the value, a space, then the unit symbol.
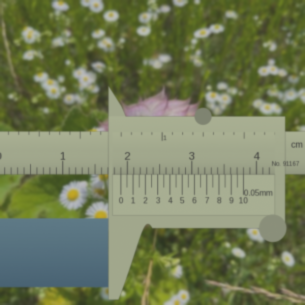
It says 19.0 mm
